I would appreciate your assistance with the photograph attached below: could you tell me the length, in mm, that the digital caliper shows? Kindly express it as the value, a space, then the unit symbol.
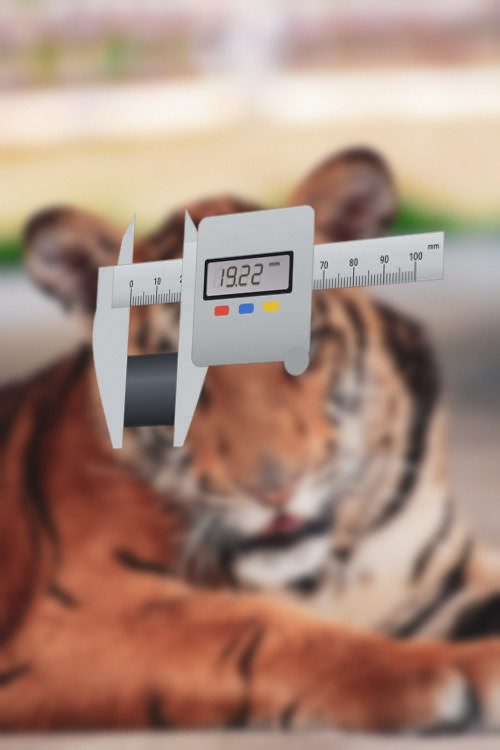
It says 19.22 mm
